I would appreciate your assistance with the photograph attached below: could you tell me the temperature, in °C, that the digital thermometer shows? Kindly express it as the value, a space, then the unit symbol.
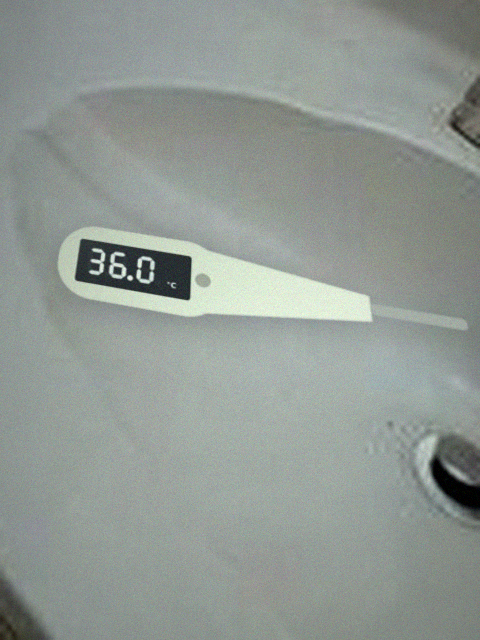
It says 36.0 °C
